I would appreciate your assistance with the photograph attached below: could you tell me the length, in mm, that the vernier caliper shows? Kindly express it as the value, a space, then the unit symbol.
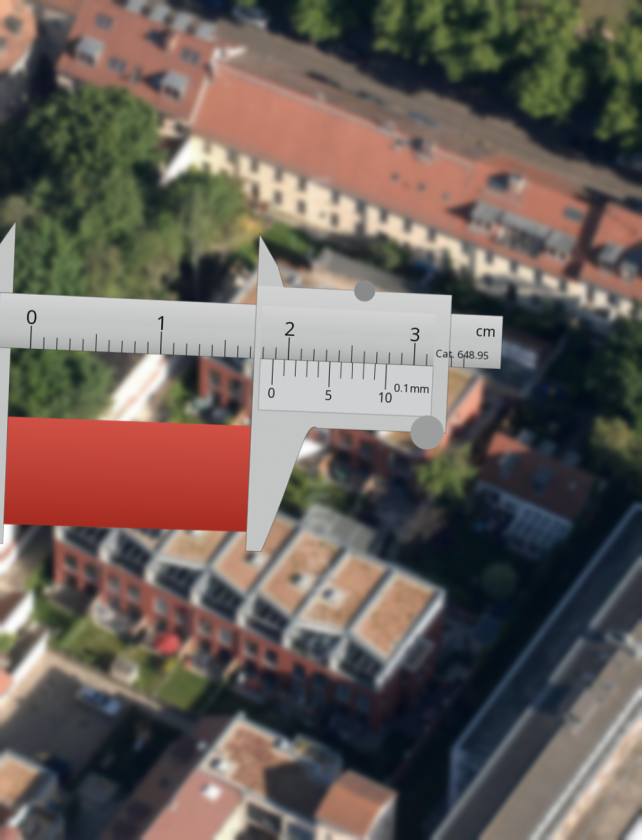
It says 18.8 mm
